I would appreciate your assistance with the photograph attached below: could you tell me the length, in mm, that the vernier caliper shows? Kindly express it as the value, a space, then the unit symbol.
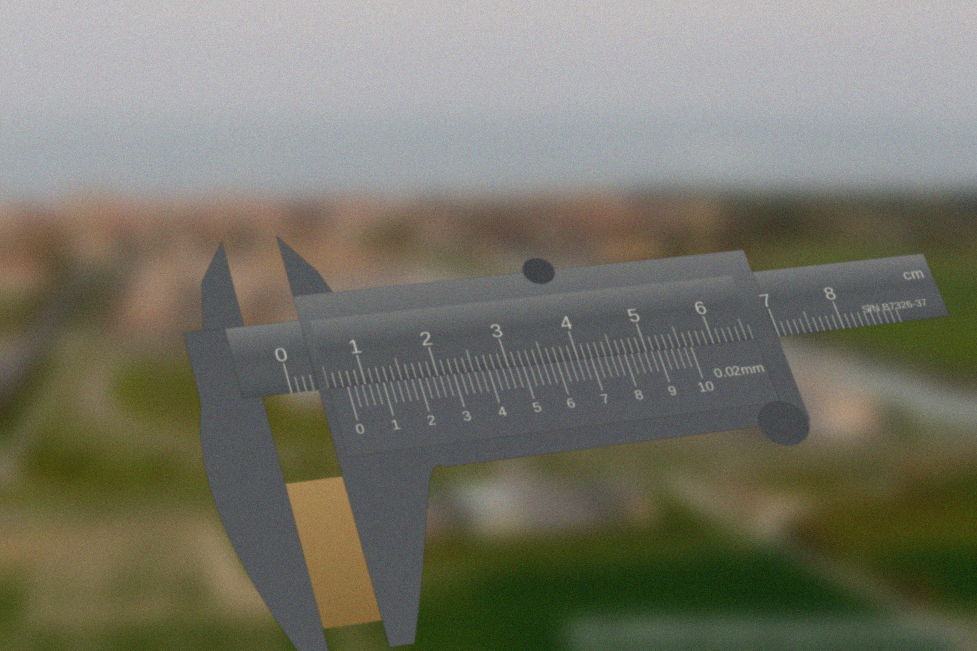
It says 7.6 mm
